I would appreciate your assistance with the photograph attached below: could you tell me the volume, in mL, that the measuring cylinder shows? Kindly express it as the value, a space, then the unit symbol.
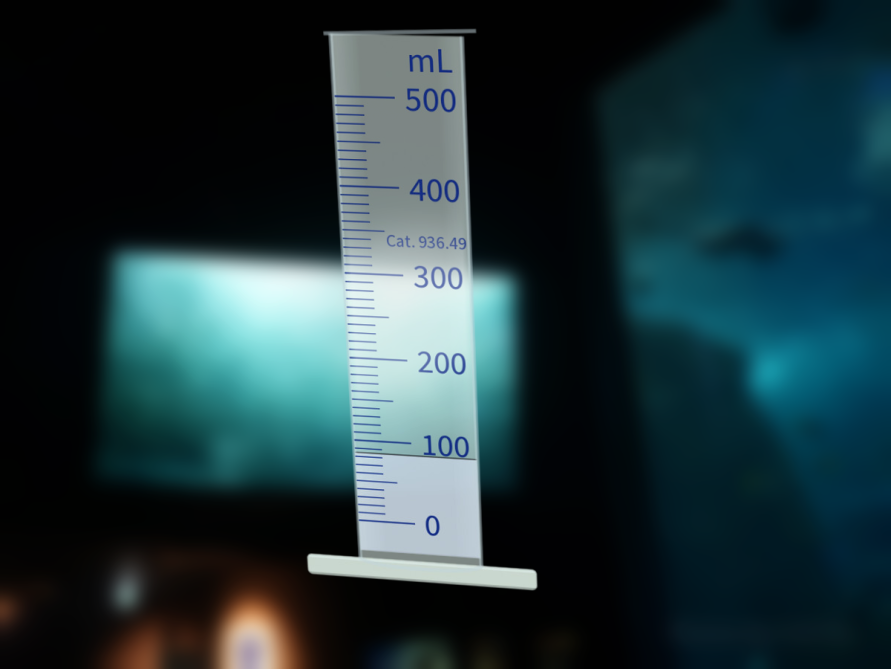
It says 85 mL
